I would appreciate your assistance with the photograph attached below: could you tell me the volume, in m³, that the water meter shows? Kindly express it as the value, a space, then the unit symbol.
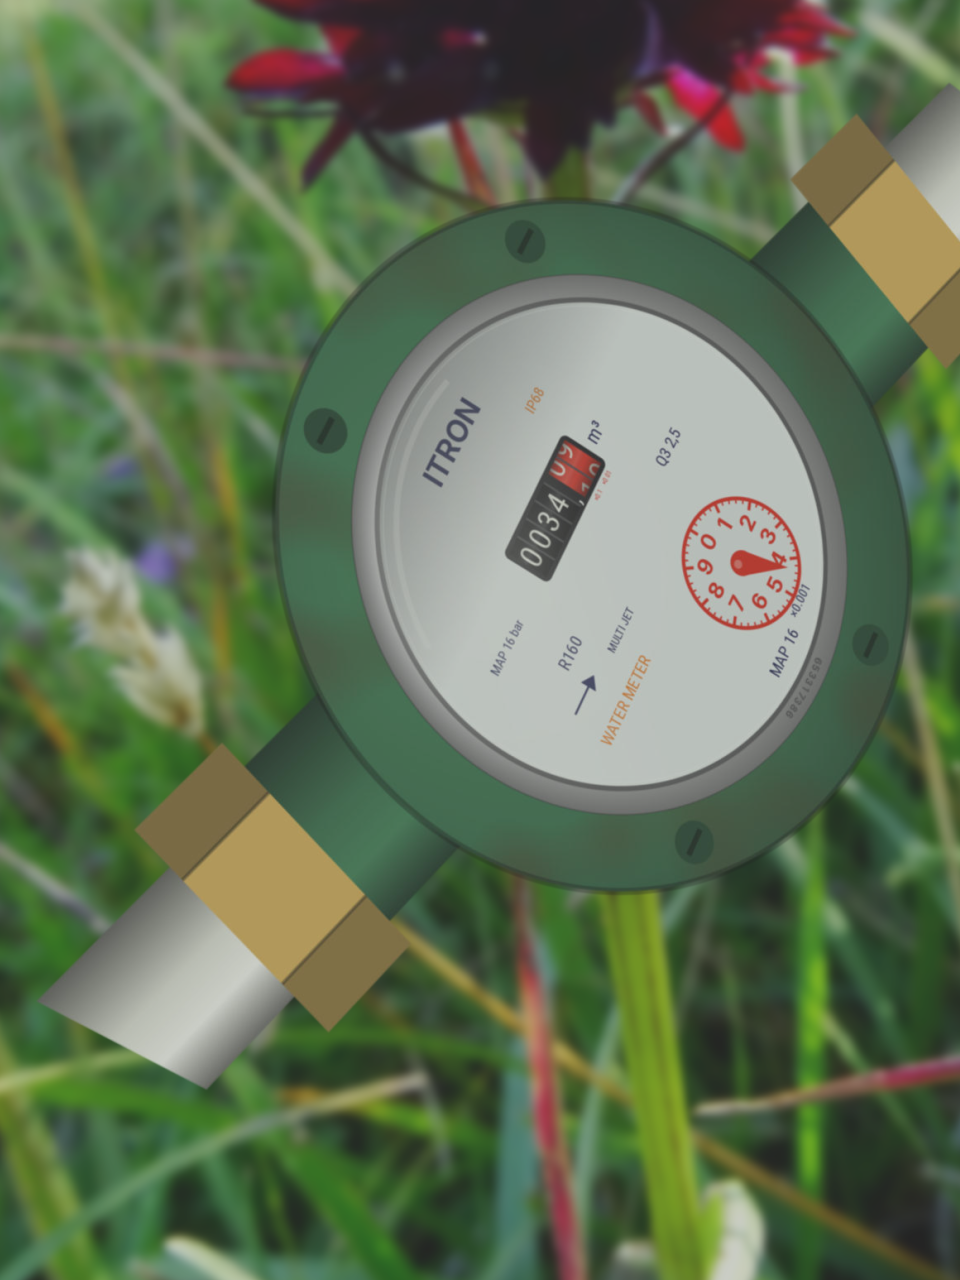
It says 34.094 m³
